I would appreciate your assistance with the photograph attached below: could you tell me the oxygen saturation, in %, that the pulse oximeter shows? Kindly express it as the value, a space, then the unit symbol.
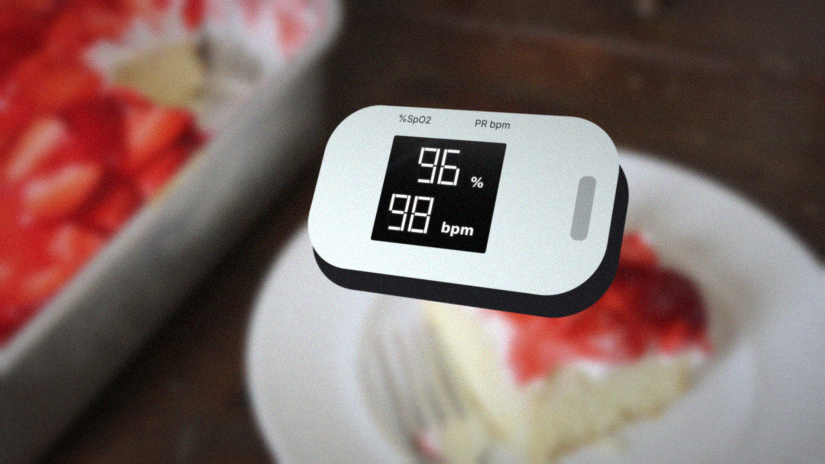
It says 96 %
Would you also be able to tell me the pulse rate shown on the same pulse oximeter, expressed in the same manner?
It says 98 bpm
